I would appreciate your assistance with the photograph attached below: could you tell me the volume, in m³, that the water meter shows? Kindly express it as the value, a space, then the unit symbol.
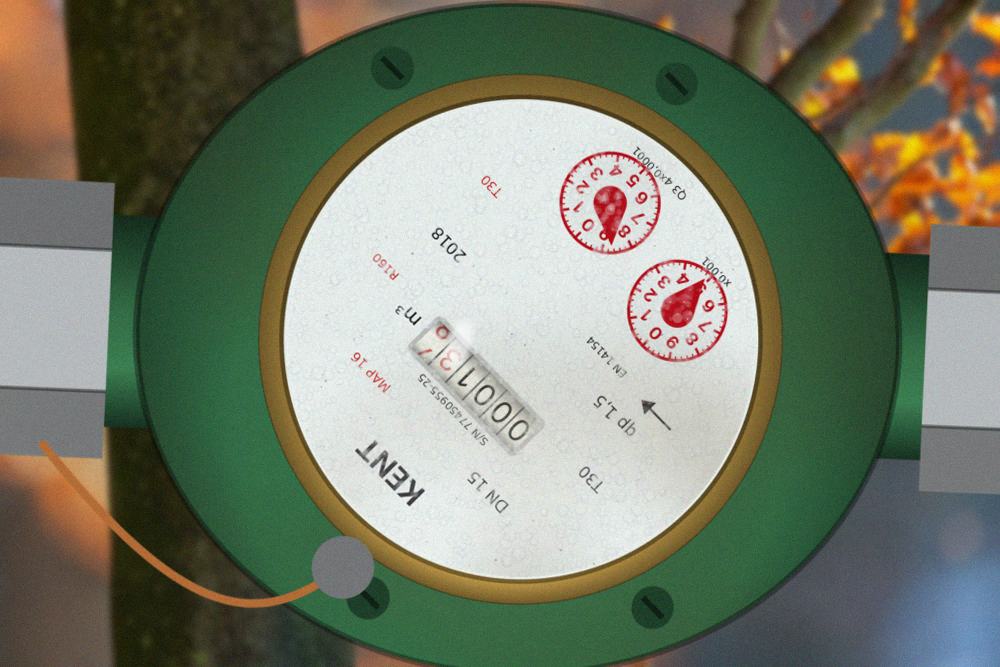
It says 1.3748 m³
